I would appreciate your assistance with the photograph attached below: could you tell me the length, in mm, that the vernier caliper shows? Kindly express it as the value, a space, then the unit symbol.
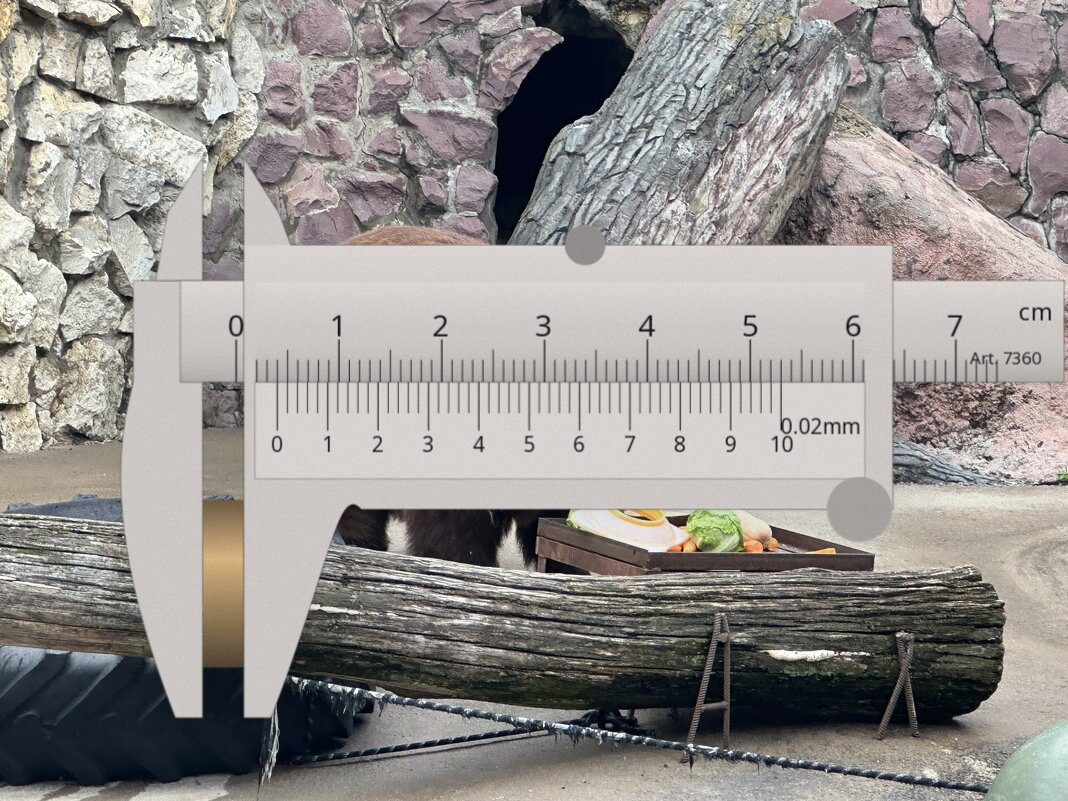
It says 4.0 mm
